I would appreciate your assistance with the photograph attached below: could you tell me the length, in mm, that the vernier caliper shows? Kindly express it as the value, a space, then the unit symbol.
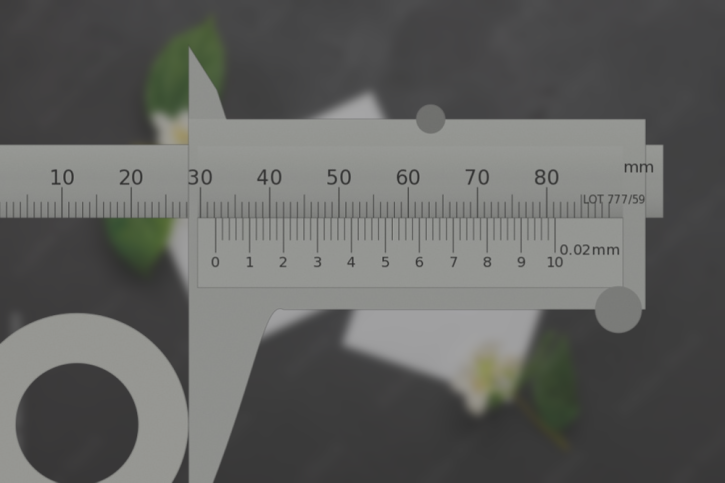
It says 32.2 mm
